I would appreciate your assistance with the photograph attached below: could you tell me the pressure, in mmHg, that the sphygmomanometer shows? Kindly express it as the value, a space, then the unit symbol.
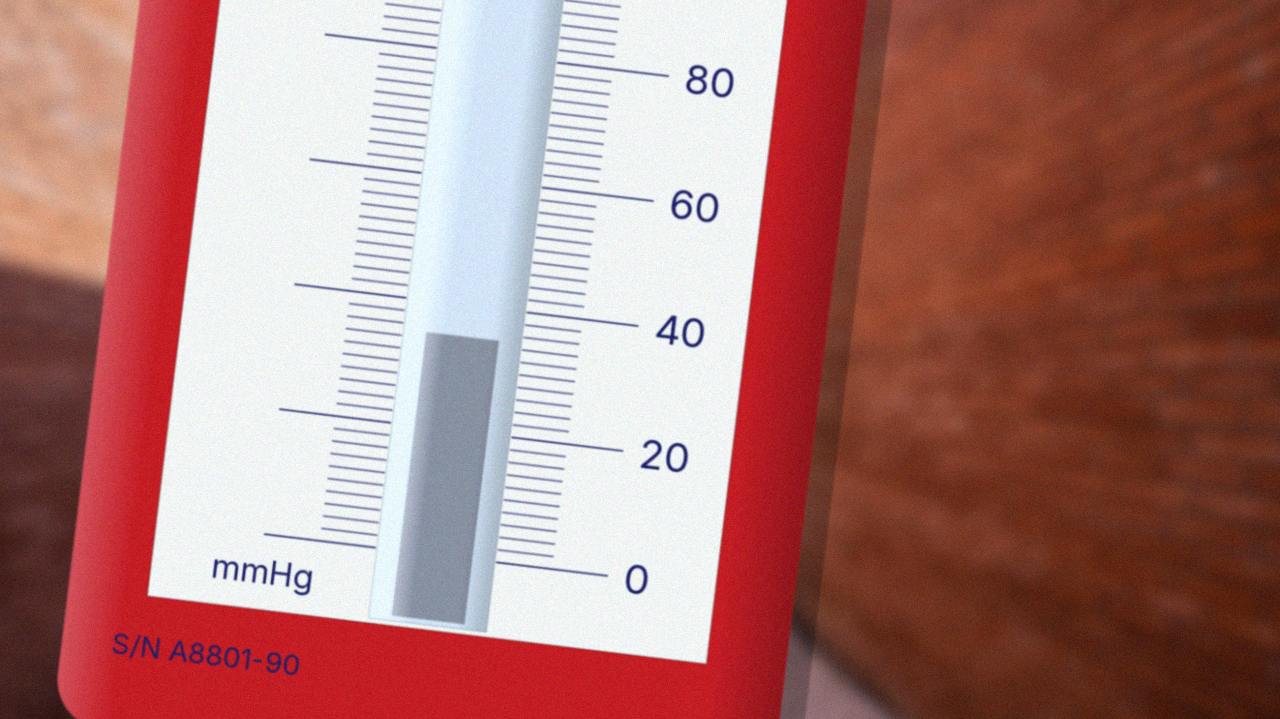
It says 35 mmHg
